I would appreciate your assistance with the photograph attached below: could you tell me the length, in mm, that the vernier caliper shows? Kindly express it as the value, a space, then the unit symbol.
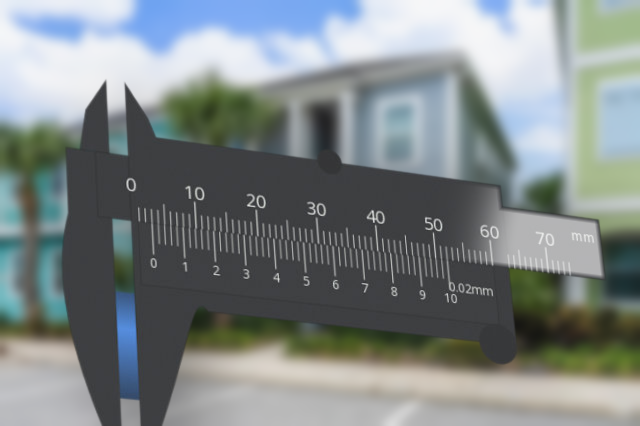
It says 3.0 mm
